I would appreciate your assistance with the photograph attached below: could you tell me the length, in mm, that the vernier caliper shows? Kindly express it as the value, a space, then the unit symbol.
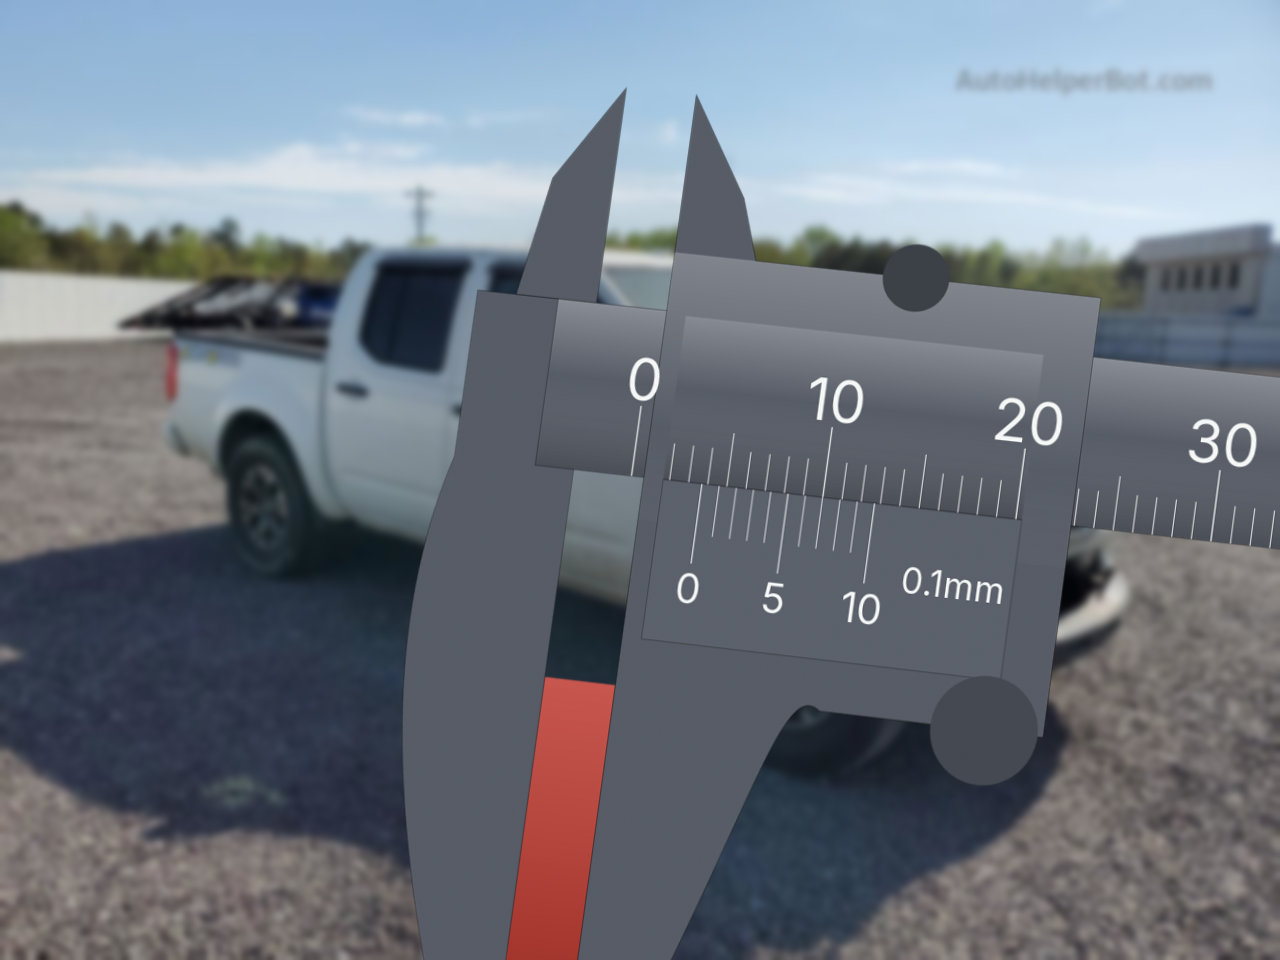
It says 3.7 mm
